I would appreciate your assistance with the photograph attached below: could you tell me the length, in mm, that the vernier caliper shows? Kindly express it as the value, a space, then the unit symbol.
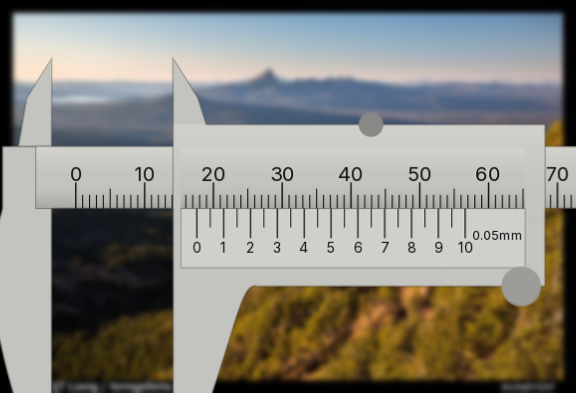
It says 17.6 mm
